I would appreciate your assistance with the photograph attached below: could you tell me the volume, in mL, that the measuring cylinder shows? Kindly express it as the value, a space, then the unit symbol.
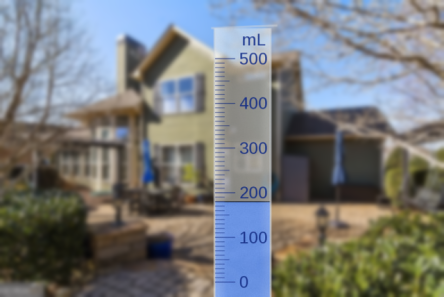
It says 180 mL
